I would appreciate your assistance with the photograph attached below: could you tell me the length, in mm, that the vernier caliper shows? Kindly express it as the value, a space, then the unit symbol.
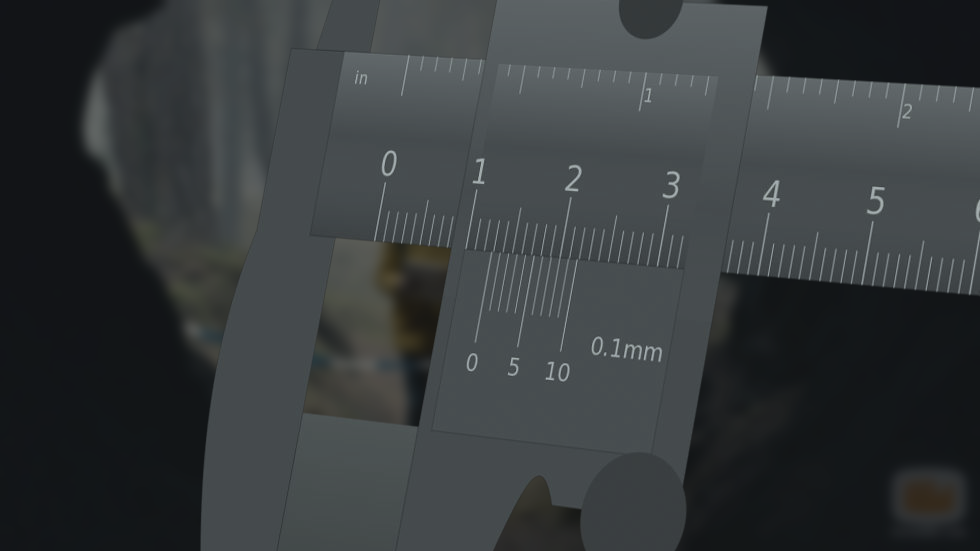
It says 12.8 mm
